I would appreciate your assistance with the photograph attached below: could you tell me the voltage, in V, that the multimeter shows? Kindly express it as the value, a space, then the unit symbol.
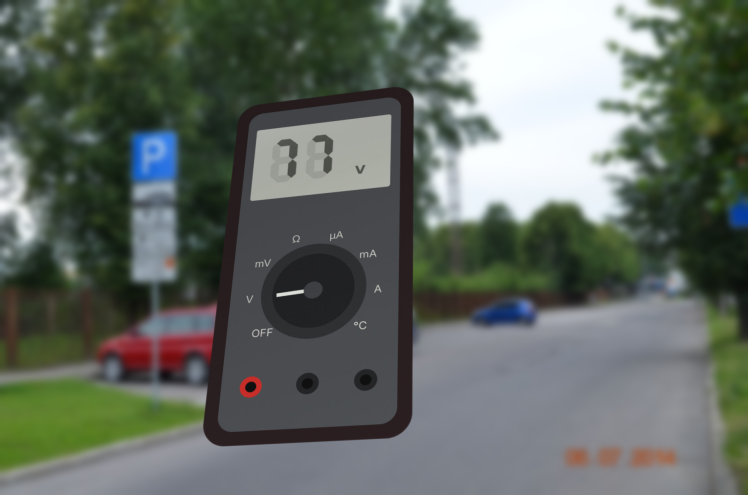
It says 77 V
